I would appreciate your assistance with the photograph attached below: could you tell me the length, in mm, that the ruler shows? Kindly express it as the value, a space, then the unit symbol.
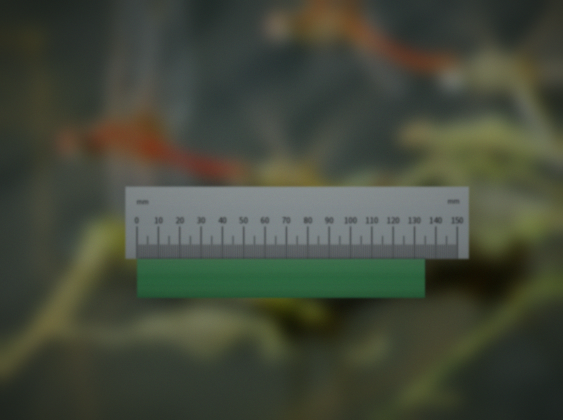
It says 135 mm
